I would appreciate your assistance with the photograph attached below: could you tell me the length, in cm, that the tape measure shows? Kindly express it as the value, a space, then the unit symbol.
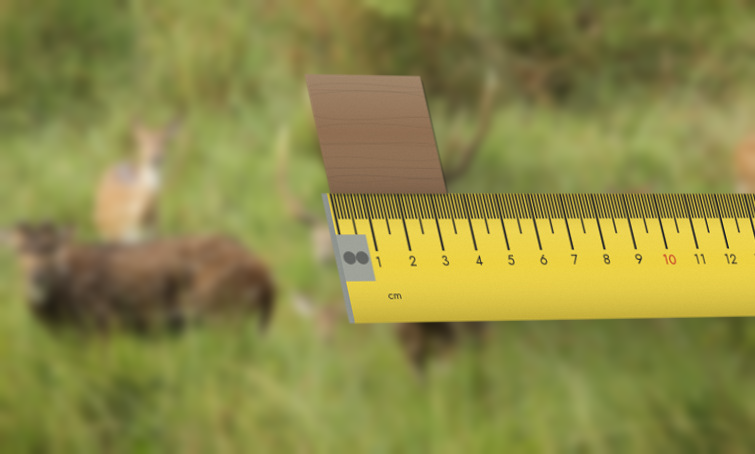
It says 3.5 cm
